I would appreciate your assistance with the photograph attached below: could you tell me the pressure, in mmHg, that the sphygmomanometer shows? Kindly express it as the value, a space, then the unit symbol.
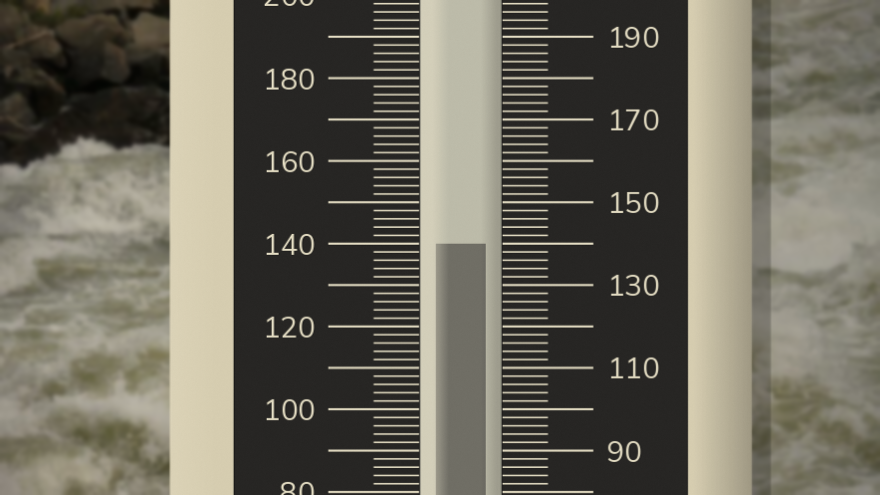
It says 140 mmHg
